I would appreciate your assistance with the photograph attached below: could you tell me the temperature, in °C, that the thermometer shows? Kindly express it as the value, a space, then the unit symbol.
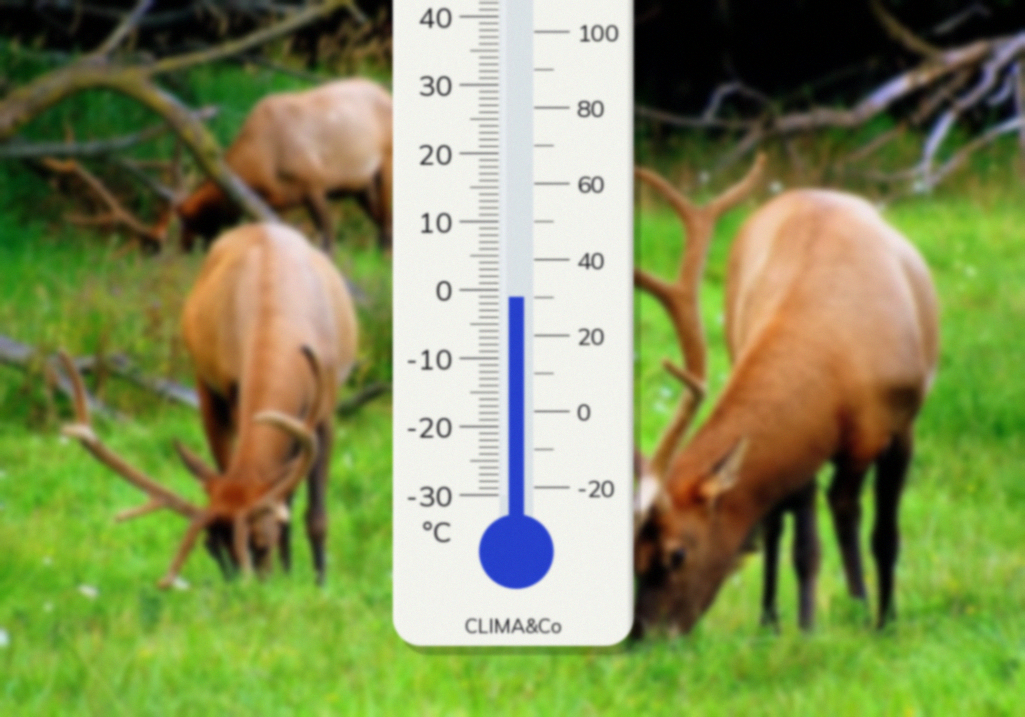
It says -1 °C
